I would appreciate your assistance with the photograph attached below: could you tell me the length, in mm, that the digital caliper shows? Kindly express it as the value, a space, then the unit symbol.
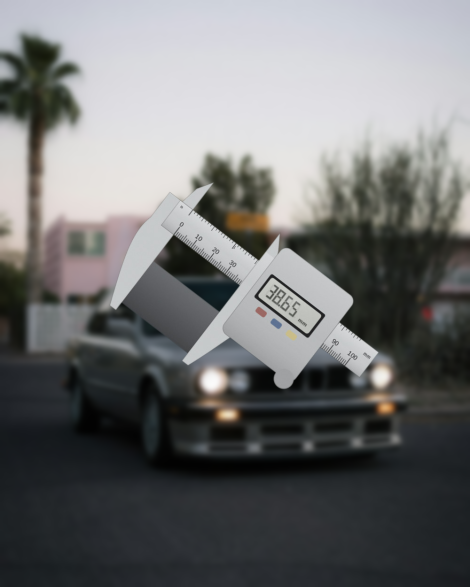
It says 38.65 mm
